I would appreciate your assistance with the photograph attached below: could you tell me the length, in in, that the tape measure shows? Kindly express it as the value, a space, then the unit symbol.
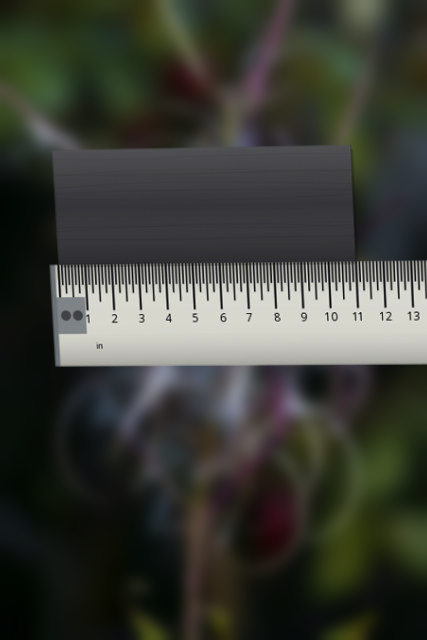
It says 11 in
